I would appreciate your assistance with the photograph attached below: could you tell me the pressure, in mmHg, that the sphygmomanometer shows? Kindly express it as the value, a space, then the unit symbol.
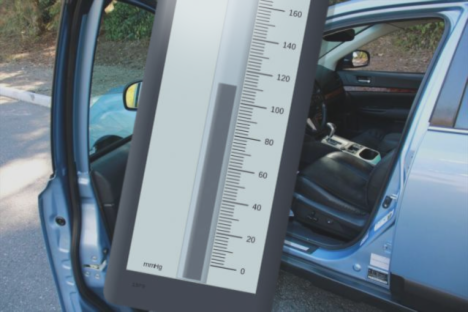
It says 110 mmHg
